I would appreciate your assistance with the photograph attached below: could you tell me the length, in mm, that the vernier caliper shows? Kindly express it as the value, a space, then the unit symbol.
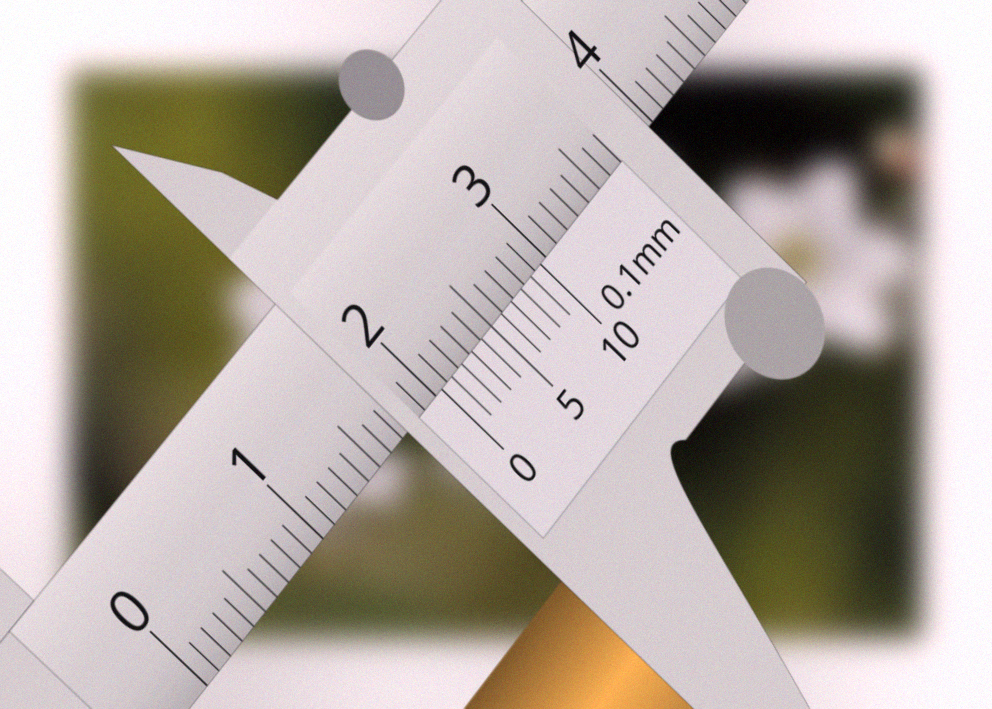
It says 20.5 mm
